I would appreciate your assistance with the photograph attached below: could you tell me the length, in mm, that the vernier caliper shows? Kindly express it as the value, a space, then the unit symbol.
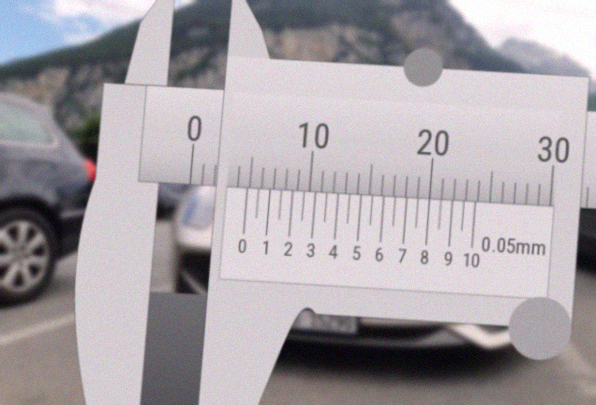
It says 4.8 mm
